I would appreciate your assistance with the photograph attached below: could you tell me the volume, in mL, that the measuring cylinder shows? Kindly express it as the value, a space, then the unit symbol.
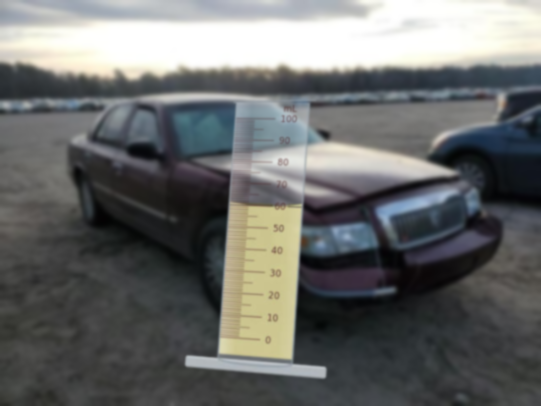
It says 60 mL
